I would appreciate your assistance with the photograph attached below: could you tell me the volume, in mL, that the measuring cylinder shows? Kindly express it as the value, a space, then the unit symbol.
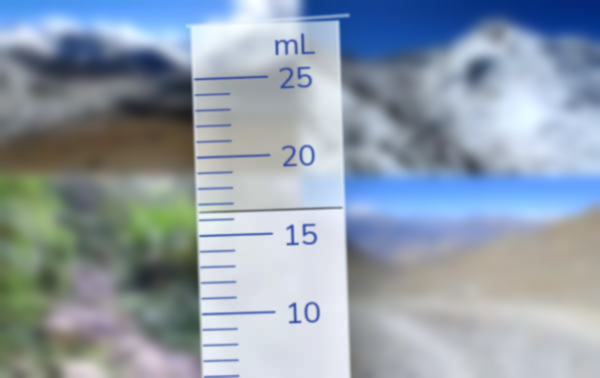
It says 16.5 mL
